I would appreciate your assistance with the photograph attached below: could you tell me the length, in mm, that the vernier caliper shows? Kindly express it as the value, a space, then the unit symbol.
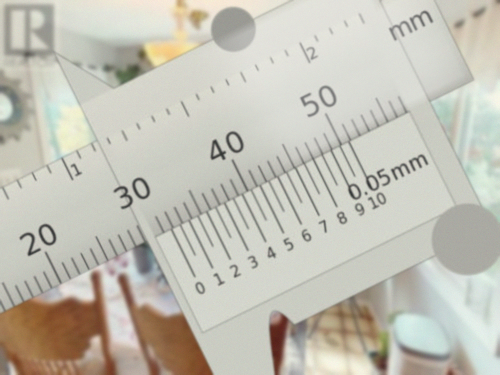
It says 31.8 mm
